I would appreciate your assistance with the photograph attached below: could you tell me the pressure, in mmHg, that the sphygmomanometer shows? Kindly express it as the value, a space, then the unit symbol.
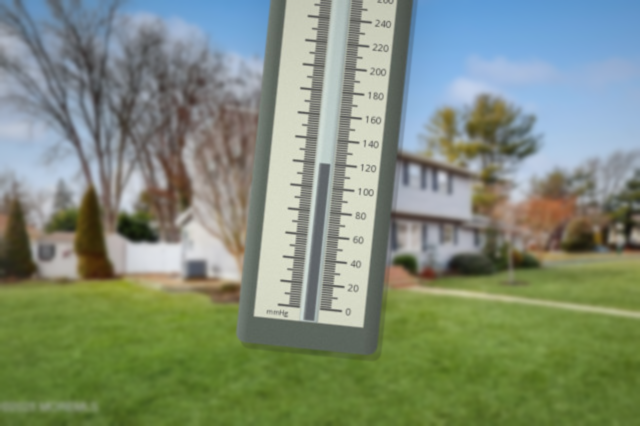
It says 120 mmHg
